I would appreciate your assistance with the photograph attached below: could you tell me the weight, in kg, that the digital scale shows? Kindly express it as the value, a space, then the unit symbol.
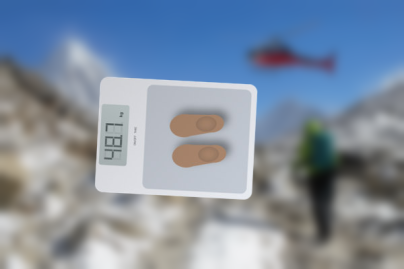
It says 48.7 kg
